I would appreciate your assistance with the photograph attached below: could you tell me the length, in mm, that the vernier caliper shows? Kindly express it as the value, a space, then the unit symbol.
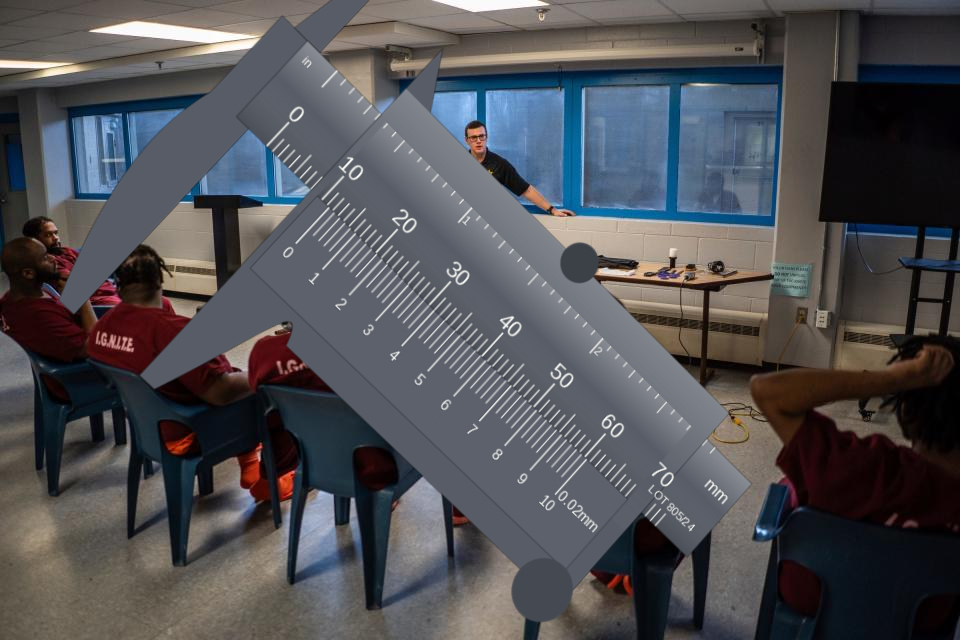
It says 11.4 mm
